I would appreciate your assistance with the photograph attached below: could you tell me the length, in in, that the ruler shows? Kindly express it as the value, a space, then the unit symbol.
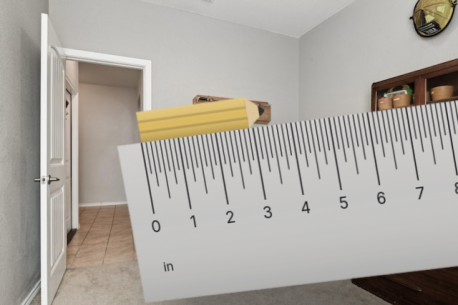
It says 3.375 in
